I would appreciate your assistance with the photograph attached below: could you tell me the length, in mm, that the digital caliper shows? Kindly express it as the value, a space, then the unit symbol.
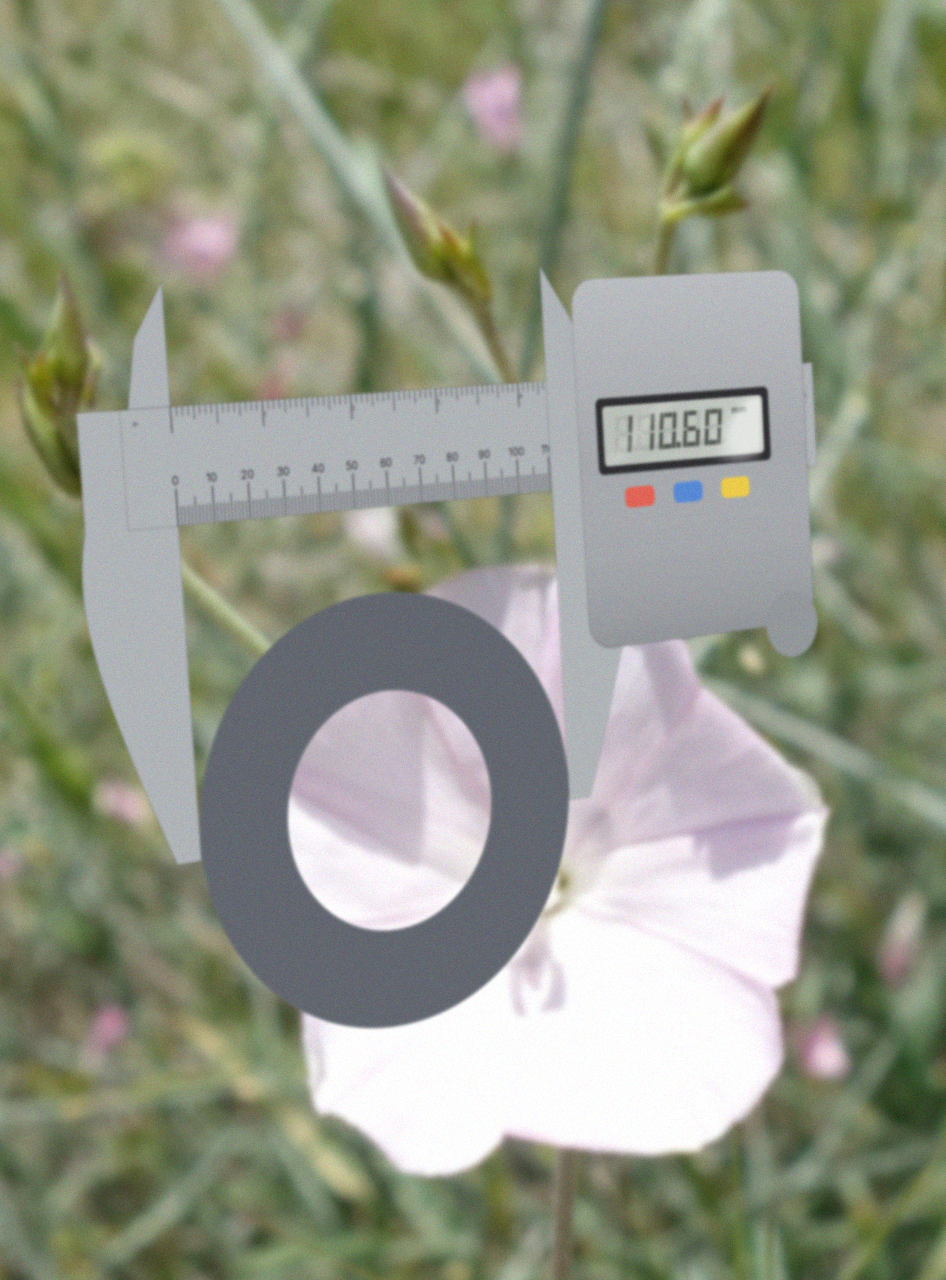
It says 110.60 mm
